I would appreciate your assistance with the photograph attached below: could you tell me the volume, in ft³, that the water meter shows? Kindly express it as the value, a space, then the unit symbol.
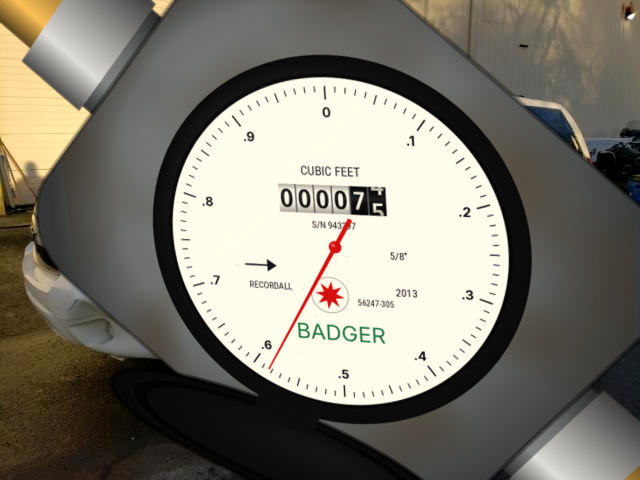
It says 74.58 ft³
